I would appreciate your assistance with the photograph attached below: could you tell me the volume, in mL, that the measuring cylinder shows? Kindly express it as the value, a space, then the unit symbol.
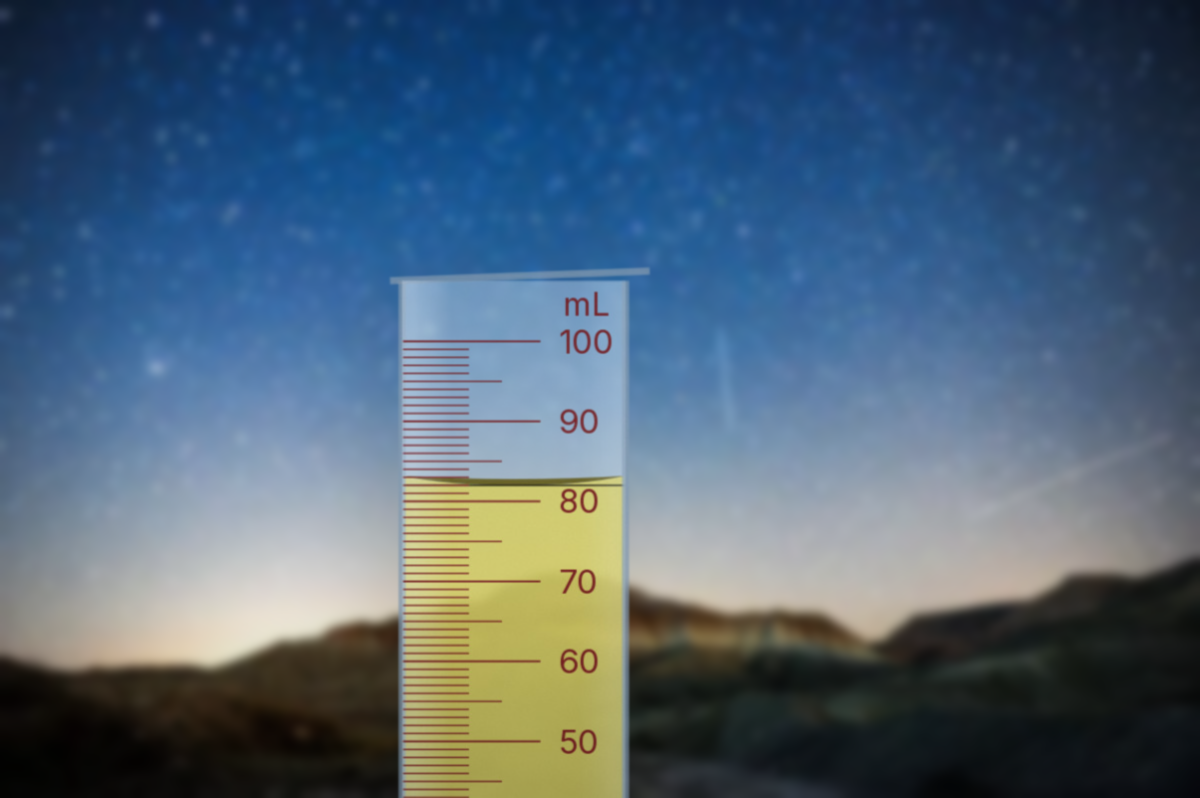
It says 82 mL
